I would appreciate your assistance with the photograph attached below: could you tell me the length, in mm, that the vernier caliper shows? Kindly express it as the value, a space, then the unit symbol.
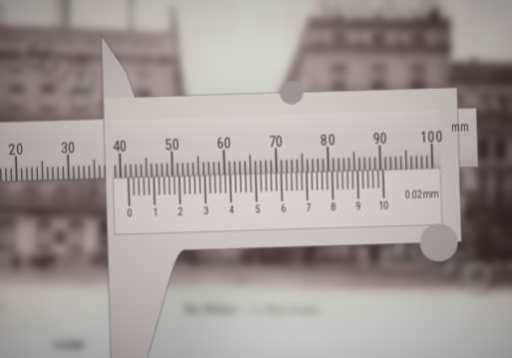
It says 41.5 mm
